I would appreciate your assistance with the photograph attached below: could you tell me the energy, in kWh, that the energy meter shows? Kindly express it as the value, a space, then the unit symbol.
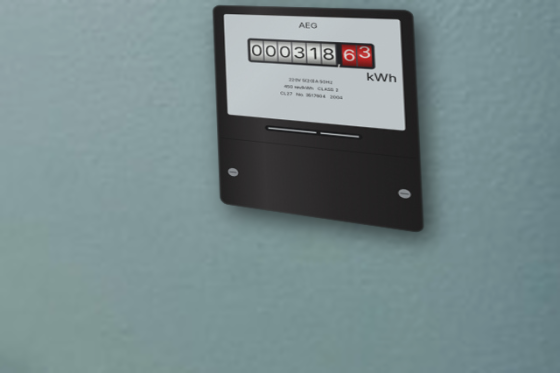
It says 318.63 kWh
